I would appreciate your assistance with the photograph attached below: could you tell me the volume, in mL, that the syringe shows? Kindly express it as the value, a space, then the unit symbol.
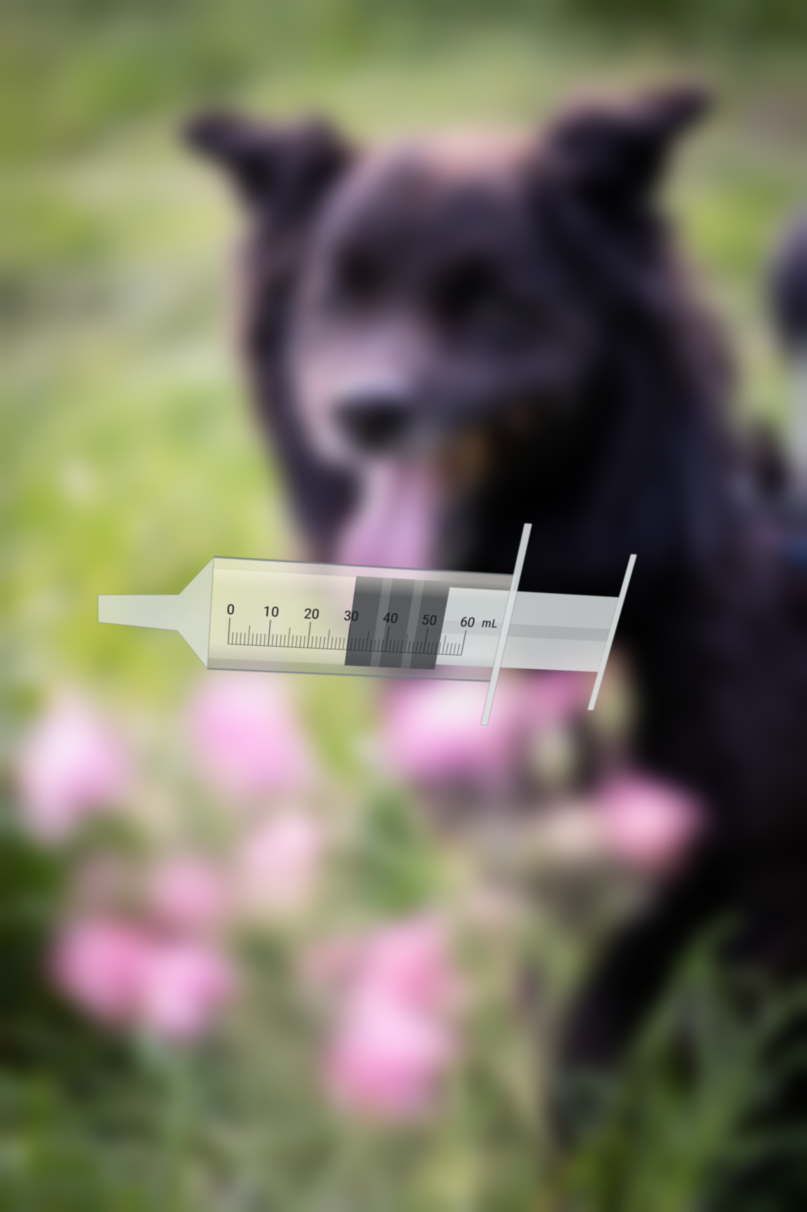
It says 30 mL
